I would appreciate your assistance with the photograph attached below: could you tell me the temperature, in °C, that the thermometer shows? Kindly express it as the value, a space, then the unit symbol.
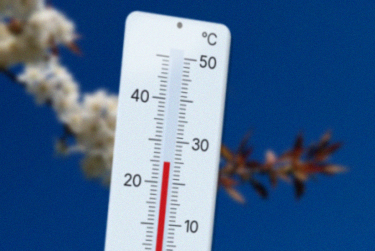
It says 25 °C
